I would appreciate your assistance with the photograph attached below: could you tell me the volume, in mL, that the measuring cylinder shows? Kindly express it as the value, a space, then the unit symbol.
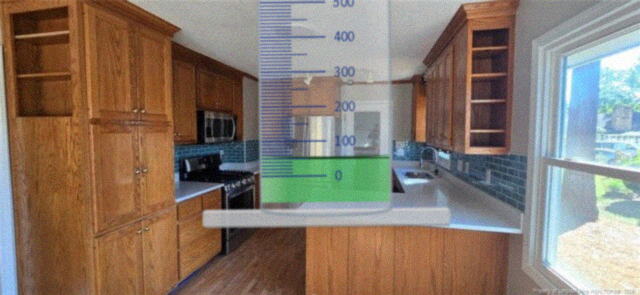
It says 50 mL
